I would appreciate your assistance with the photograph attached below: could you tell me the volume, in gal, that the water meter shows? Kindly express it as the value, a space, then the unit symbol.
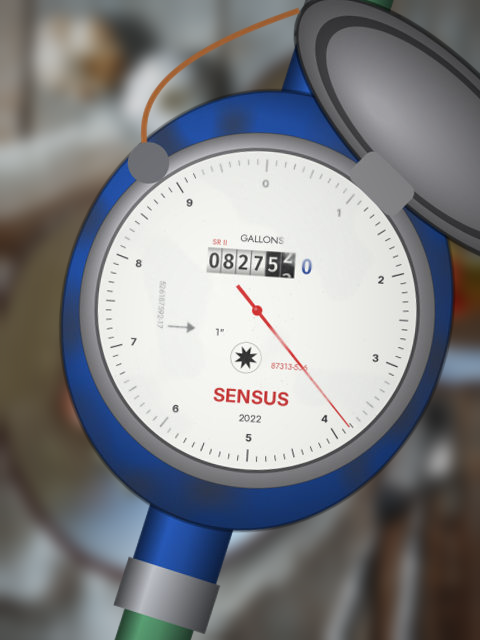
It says 827523.8 gal
